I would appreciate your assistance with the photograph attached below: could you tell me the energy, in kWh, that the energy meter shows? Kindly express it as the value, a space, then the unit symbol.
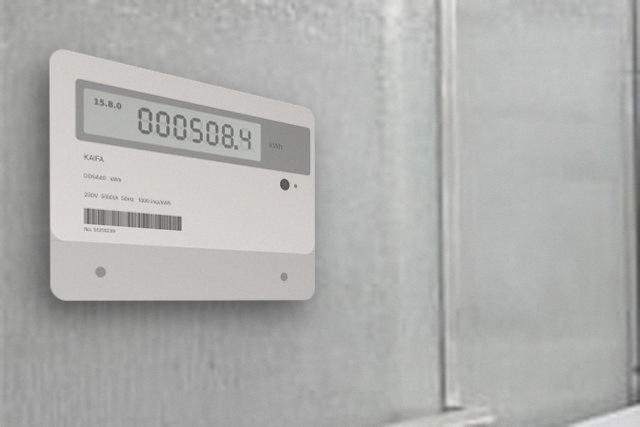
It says 508.4 kWh
